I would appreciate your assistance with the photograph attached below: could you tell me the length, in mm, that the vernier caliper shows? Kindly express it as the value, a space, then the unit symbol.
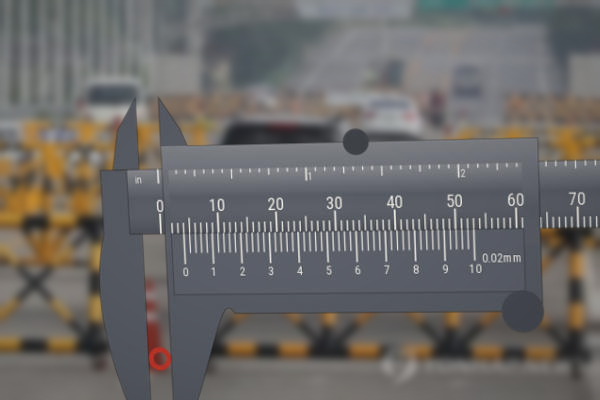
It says 4.0 mm
